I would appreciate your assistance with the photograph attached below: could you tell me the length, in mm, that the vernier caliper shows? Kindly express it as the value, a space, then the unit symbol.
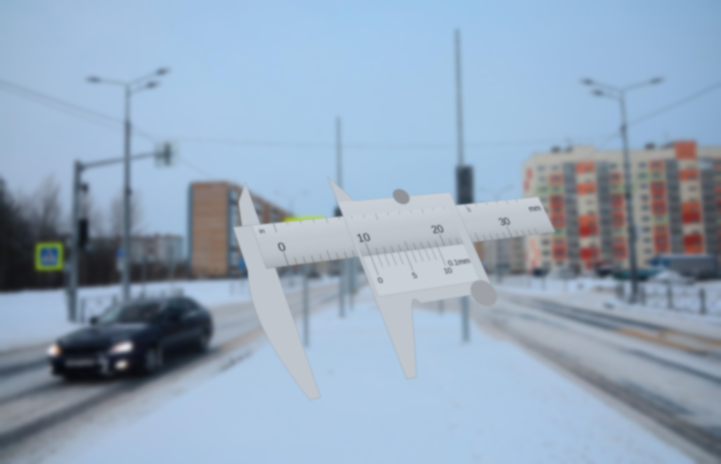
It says 10.0 mm
